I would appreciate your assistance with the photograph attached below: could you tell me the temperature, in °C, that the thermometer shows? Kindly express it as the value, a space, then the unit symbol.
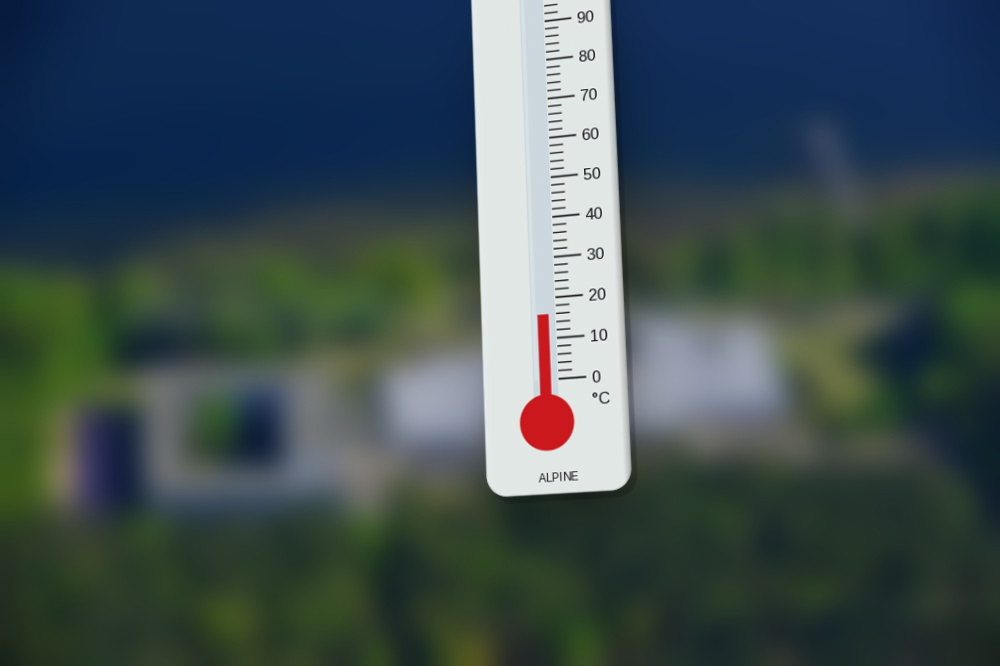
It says 16 °C
